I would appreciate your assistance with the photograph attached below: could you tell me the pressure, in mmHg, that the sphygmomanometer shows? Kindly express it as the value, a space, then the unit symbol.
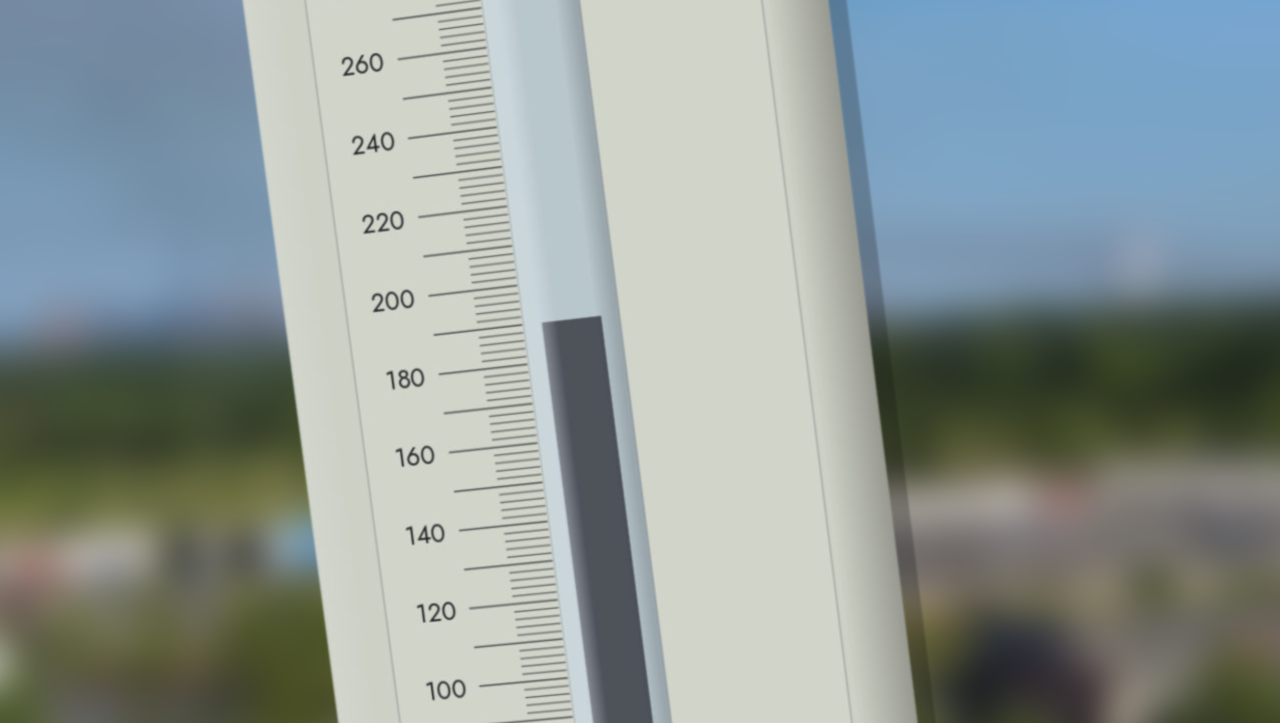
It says 190 mmHg
